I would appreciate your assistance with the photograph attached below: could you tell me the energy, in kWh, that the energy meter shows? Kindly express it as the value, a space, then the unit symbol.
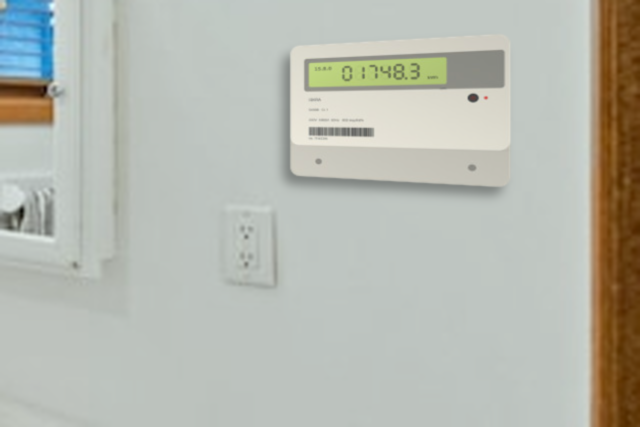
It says 1748.3 kWh
